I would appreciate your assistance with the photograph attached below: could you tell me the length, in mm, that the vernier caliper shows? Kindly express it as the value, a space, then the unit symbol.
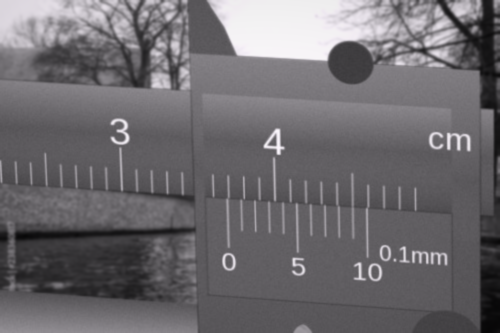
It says 36.9 mm
